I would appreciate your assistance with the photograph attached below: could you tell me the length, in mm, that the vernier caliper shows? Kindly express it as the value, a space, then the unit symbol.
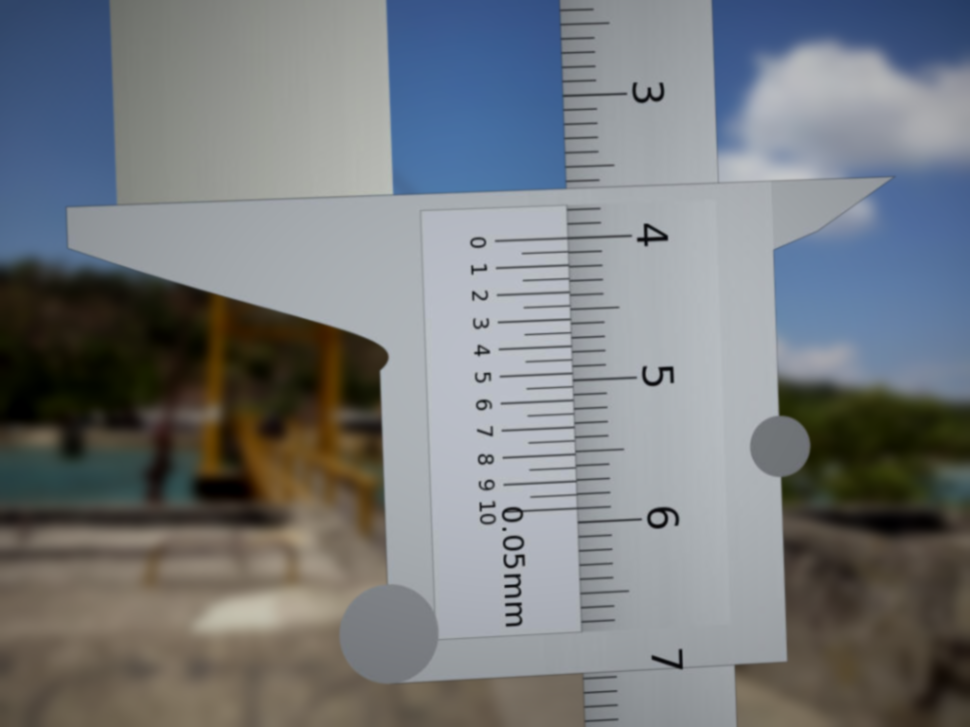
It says 40.0 mm
